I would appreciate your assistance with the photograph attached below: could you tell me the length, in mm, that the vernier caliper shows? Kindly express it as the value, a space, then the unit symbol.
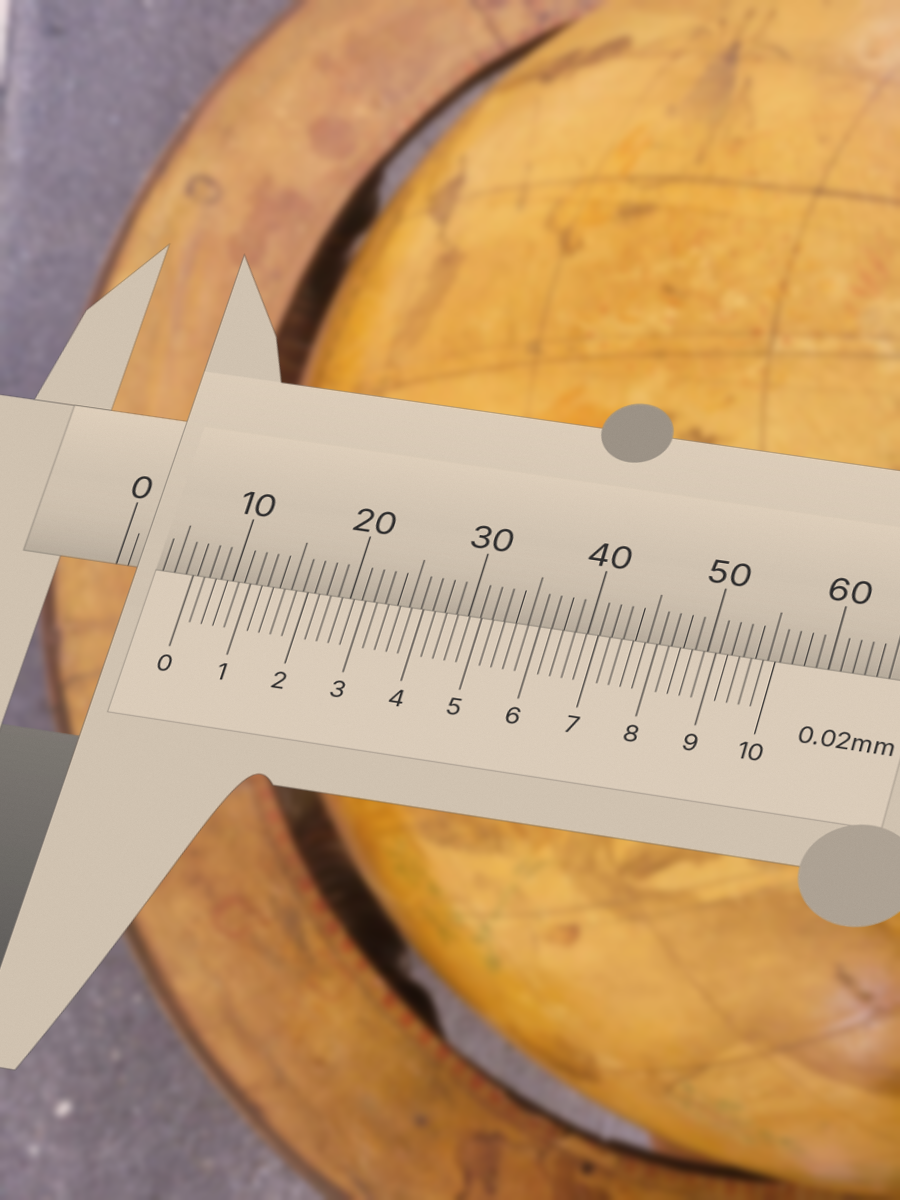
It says 6.6 mm
